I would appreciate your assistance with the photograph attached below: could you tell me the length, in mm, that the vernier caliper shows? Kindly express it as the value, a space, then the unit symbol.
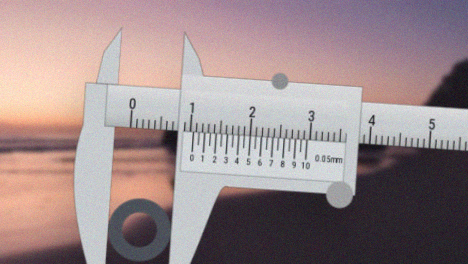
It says 10.5 mm
